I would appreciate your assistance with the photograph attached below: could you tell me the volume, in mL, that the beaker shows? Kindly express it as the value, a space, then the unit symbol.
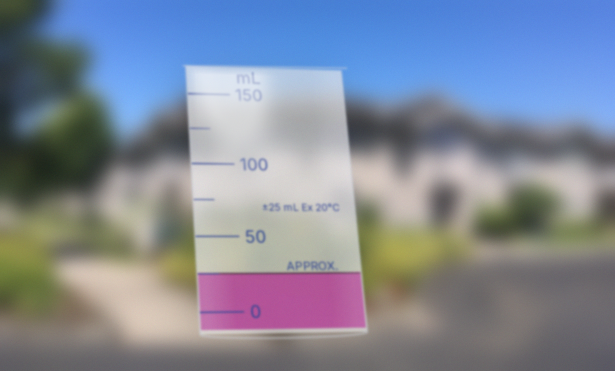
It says 25 mL
